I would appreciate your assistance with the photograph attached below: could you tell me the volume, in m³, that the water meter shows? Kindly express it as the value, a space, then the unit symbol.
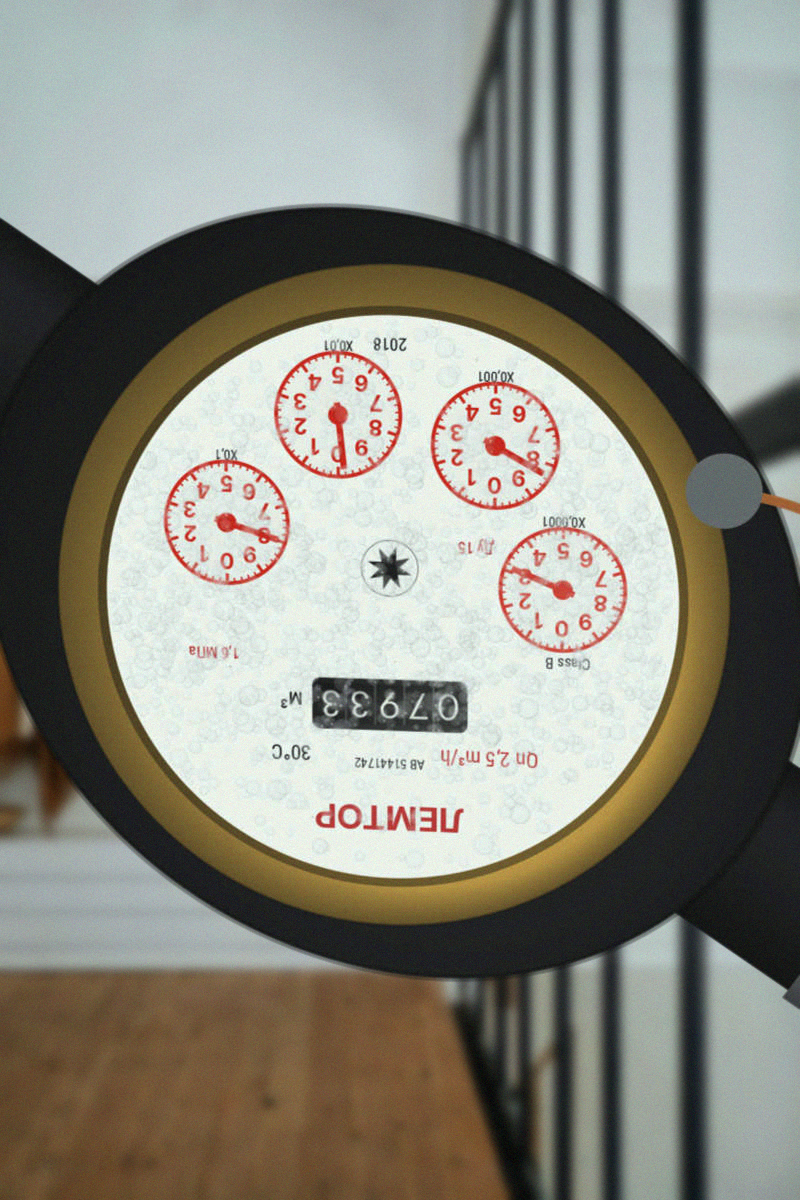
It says 7933.7983 m³
